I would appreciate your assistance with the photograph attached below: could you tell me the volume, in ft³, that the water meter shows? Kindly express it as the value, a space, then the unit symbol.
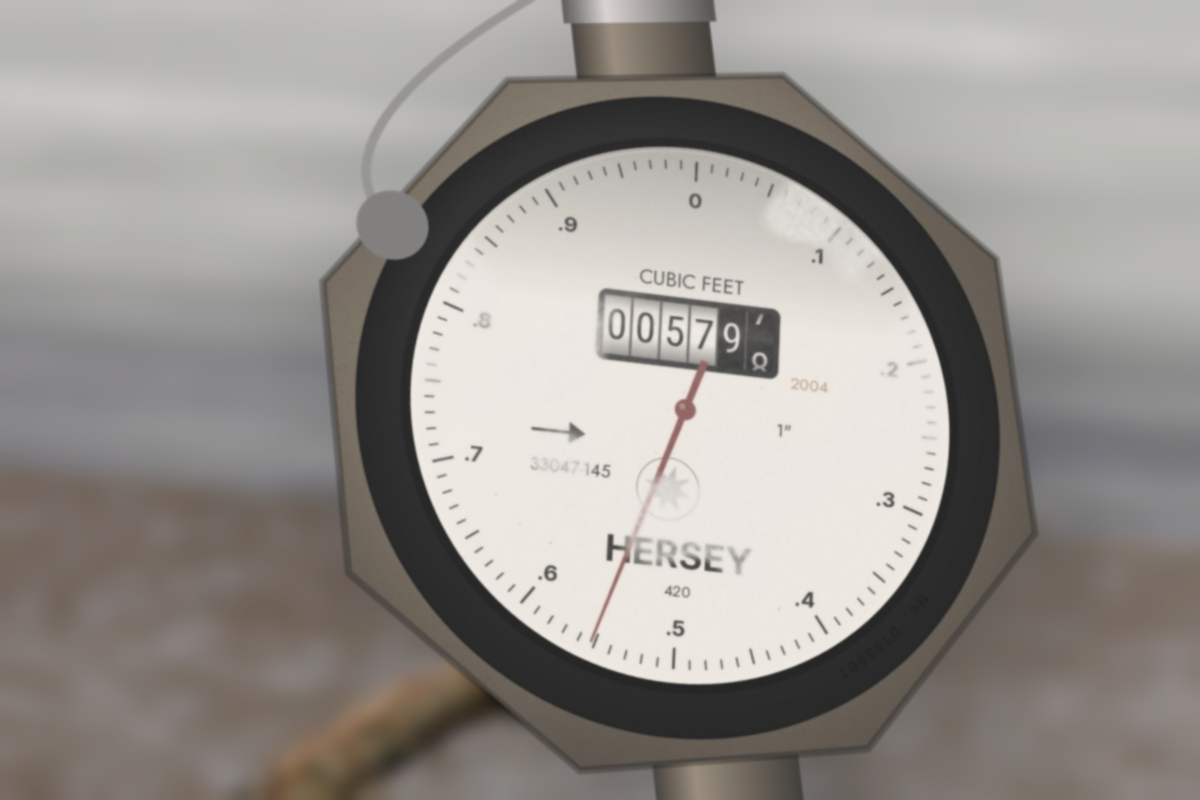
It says 5797.55 ft³
